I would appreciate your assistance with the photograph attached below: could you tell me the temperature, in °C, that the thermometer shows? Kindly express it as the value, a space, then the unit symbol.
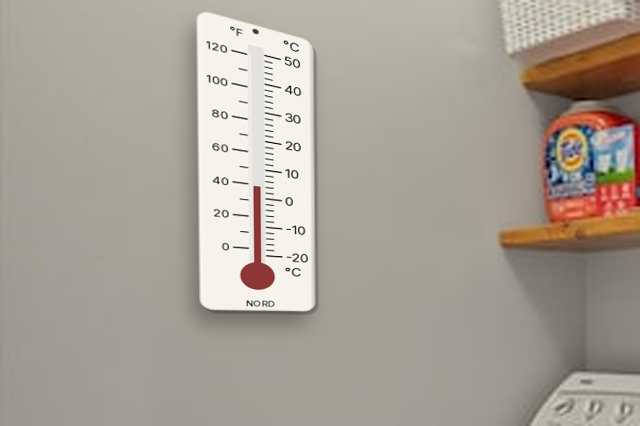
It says 4 °C
